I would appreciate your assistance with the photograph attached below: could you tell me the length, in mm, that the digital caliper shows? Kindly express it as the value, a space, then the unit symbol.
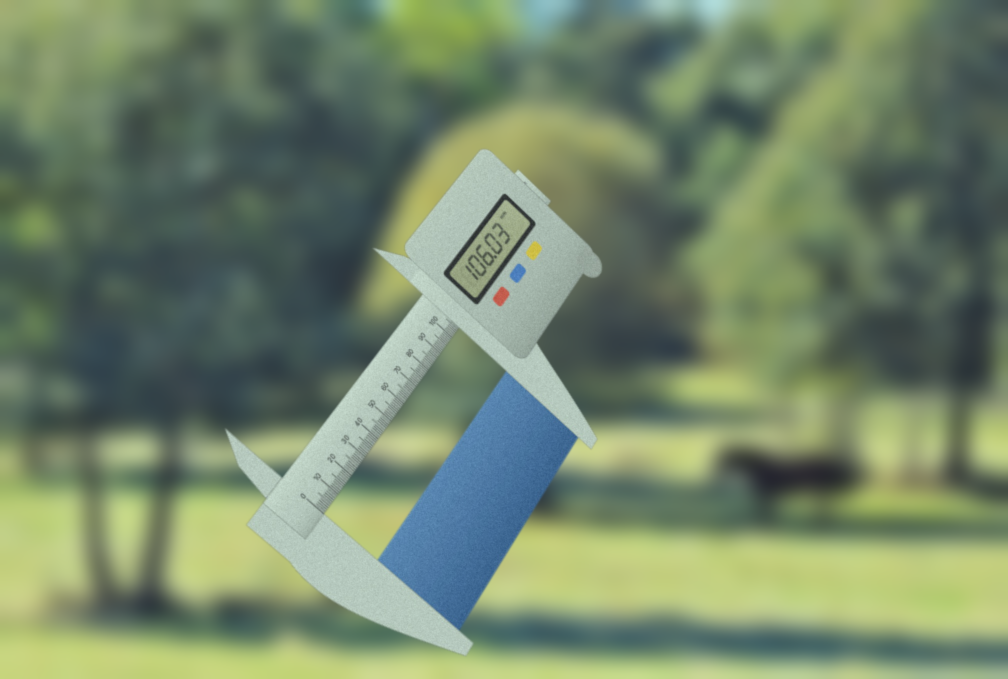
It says 106.03 mm
